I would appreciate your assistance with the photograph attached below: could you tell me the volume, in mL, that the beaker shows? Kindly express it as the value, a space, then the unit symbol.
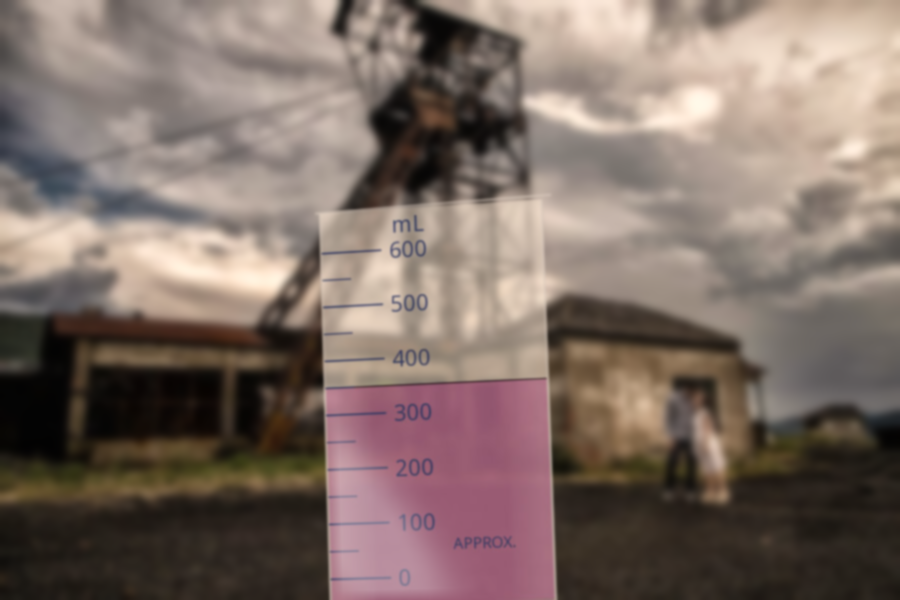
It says 350 mL
